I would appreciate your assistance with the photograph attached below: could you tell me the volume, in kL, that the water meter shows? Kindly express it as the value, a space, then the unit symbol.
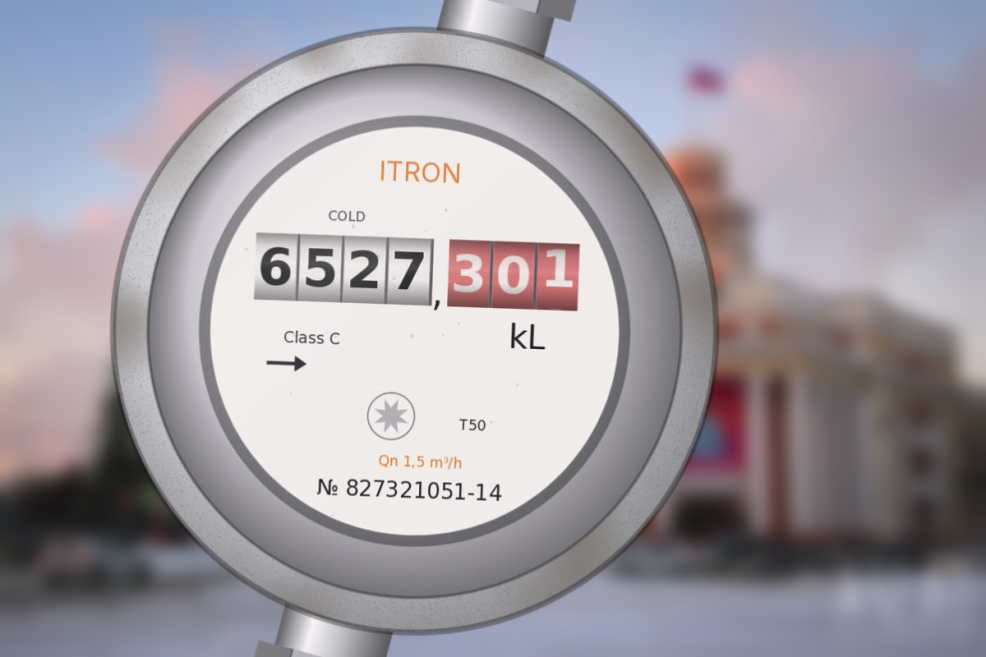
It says 6527.301 kL
